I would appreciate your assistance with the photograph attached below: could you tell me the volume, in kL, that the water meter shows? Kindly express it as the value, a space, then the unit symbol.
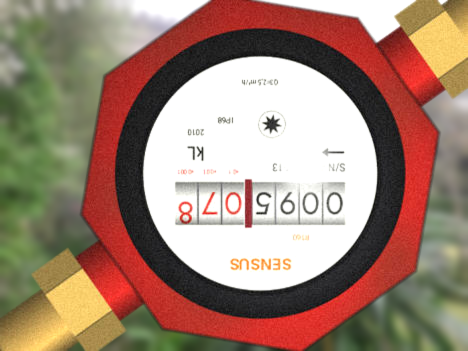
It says 95.078 kL
